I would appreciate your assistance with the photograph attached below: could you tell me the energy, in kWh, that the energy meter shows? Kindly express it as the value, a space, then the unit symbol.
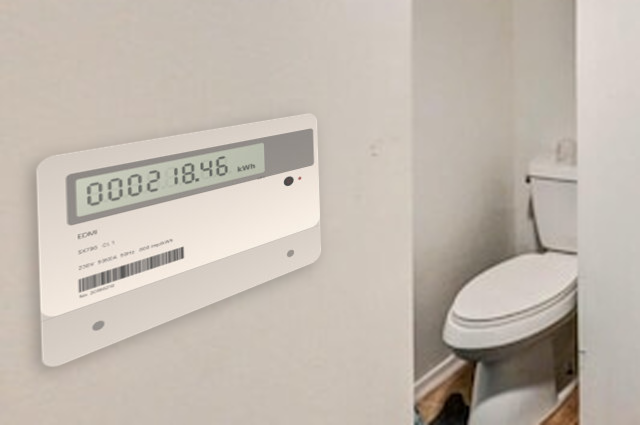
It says 218.46 kWh
